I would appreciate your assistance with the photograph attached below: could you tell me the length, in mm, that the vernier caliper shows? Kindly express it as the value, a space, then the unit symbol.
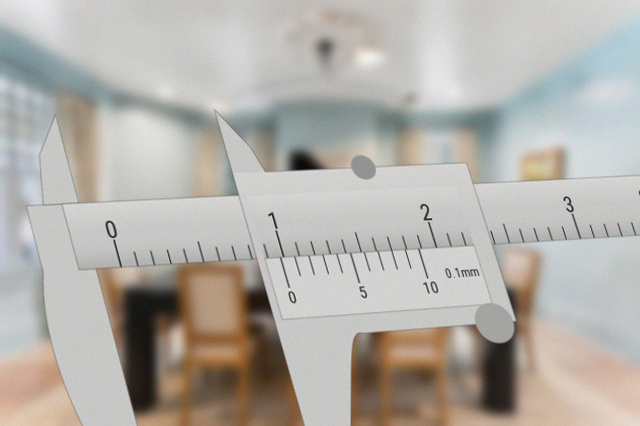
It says 9.8 mm
